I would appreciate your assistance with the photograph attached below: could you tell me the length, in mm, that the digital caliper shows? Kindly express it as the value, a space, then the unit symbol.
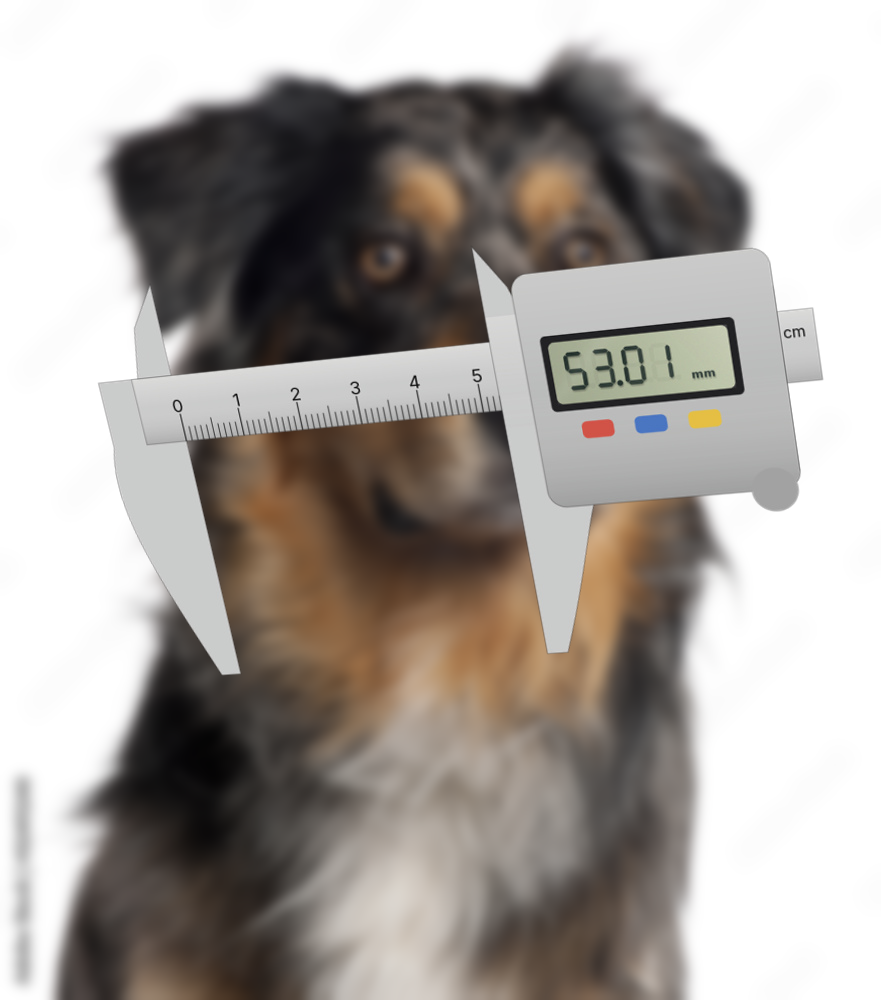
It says 53.01 mm
